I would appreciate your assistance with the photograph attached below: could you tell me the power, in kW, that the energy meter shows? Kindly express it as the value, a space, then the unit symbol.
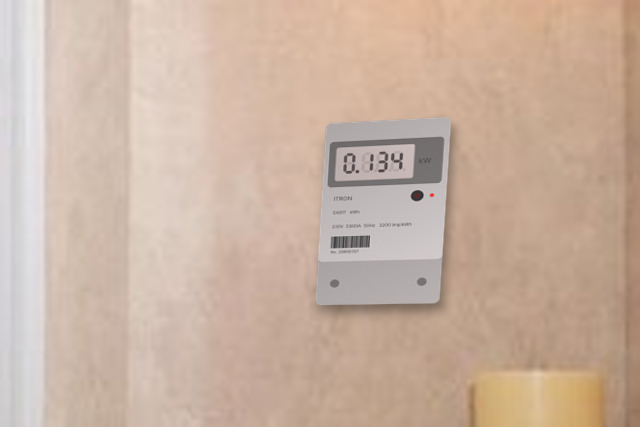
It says 0.134 kW
